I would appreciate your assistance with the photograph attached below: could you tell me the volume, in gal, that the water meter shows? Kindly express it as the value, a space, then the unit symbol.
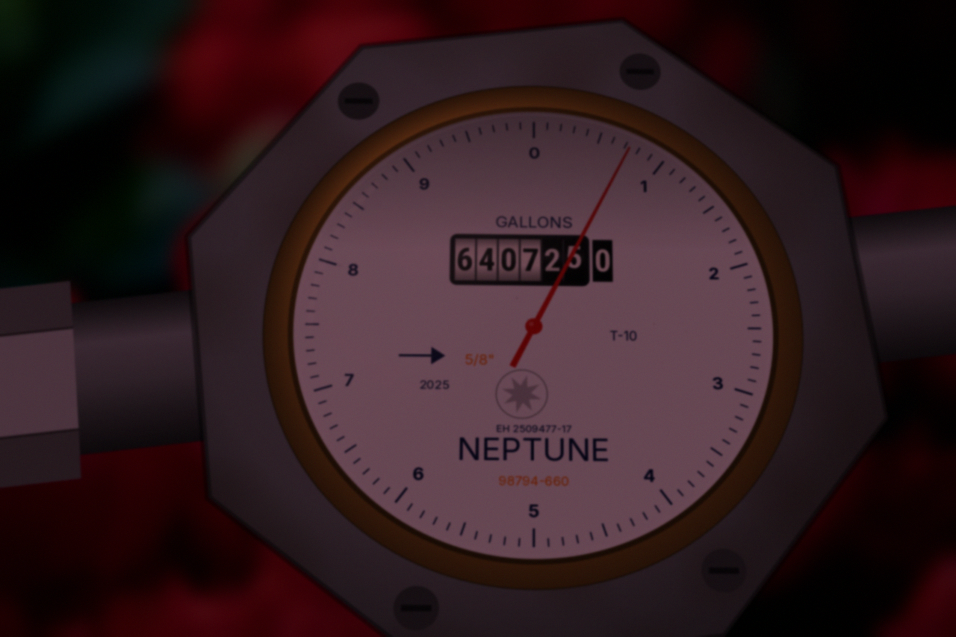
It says 6407250.7 gal
